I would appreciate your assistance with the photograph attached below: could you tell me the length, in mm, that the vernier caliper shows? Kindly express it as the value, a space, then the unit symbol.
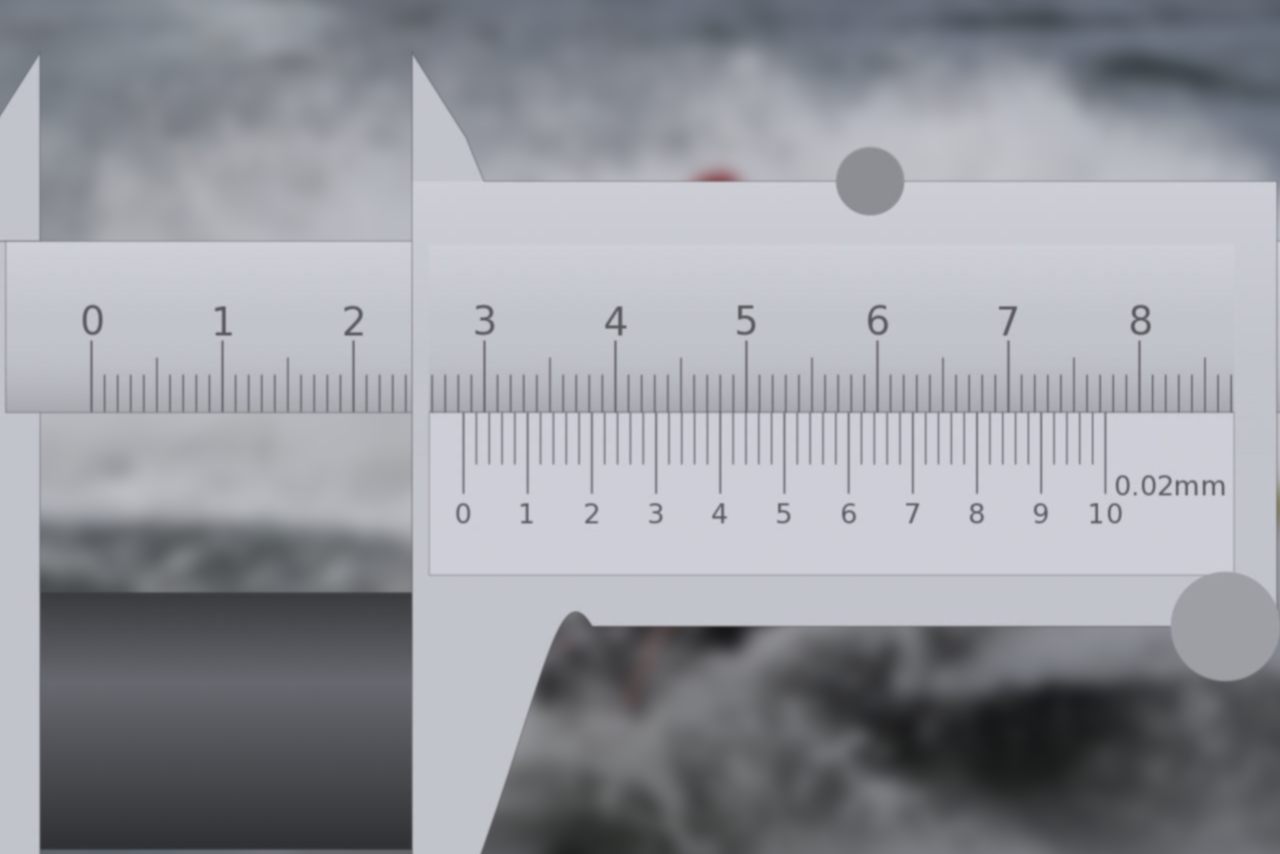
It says 28.4 mm
